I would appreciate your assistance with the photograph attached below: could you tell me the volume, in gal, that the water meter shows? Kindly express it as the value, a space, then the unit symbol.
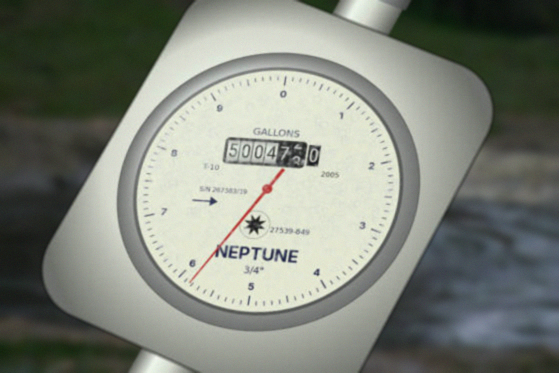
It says 5004725.8 gal
